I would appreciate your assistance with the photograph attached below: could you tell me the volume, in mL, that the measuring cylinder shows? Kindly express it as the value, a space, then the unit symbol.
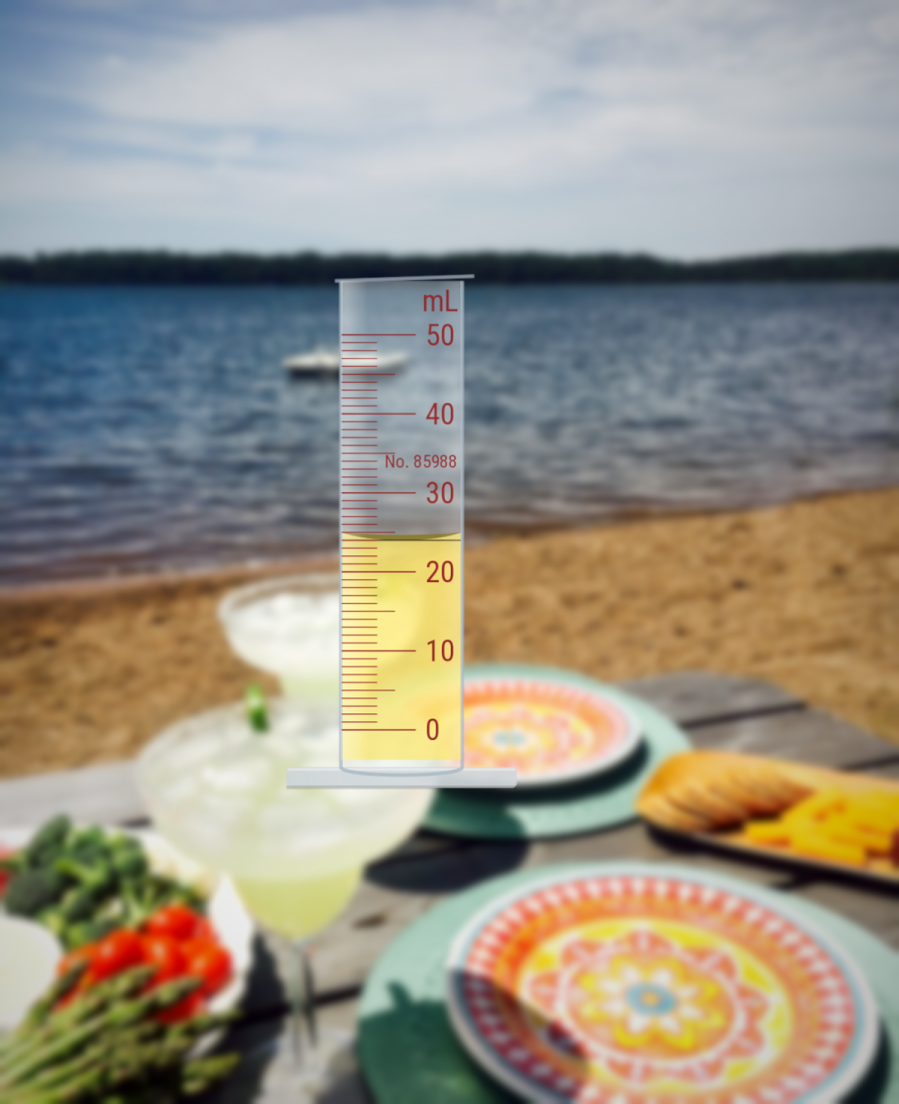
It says 24 mL
